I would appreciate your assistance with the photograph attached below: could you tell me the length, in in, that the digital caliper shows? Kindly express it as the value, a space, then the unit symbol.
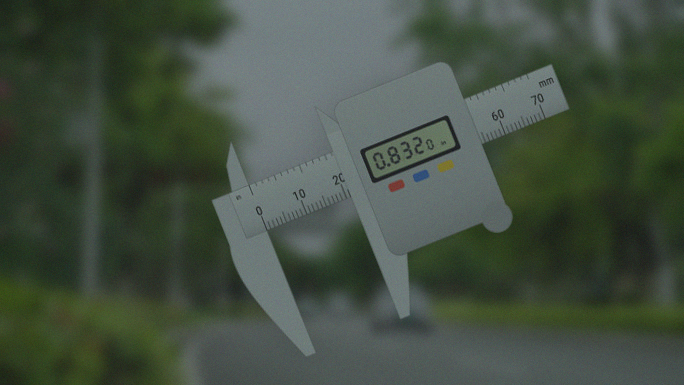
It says 0.8320 in
